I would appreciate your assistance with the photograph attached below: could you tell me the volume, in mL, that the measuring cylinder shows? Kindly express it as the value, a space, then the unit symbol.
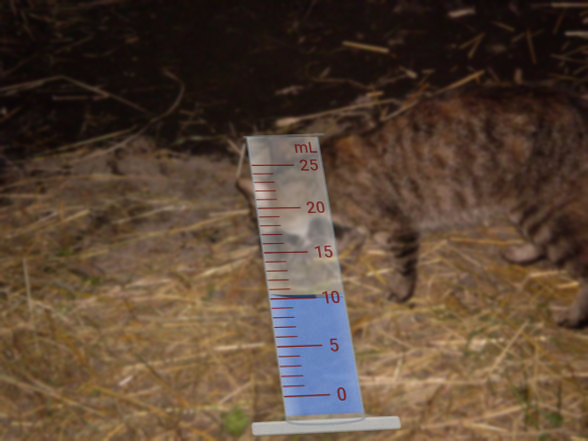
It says 10 mL
